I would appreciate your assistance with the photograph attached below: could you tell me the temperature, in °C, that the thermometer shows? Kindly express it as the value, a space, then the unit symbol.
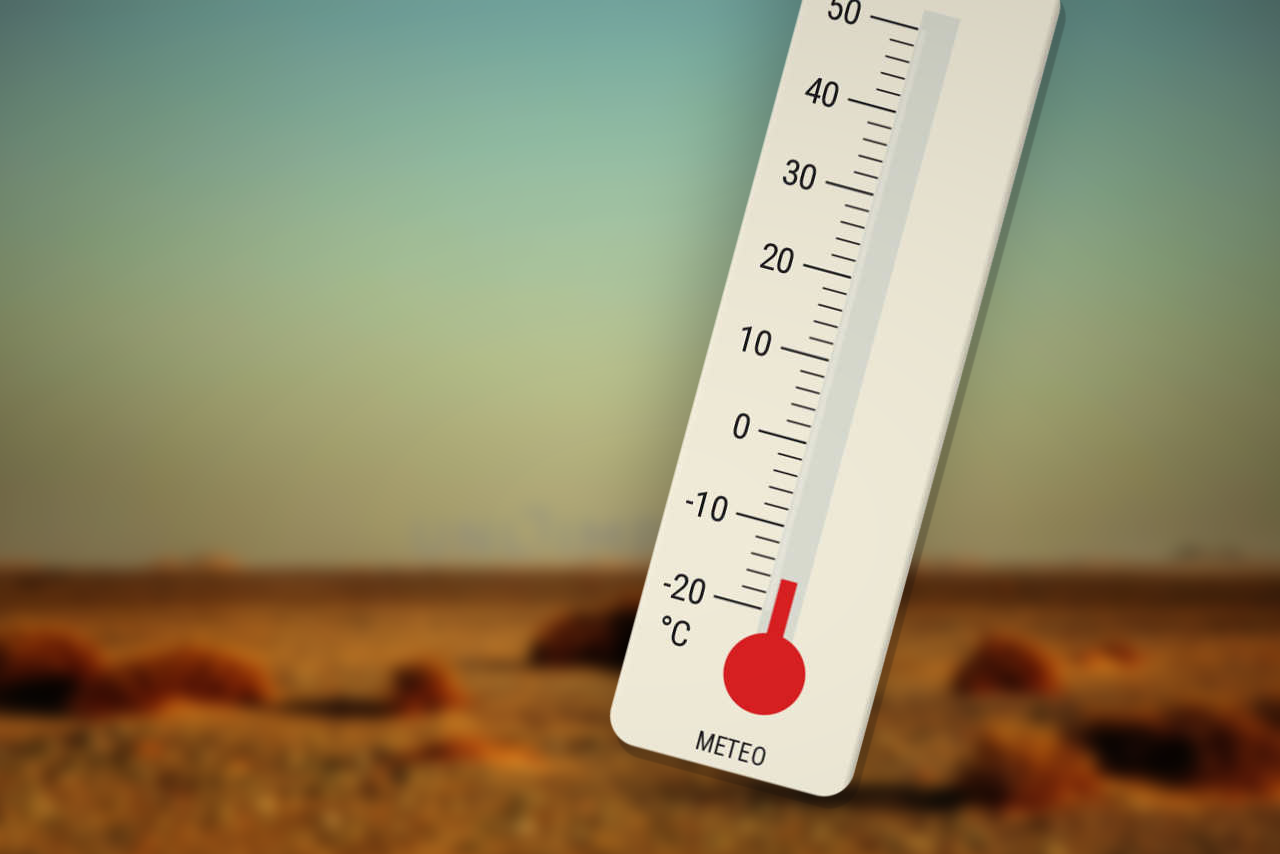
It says -16 °C
